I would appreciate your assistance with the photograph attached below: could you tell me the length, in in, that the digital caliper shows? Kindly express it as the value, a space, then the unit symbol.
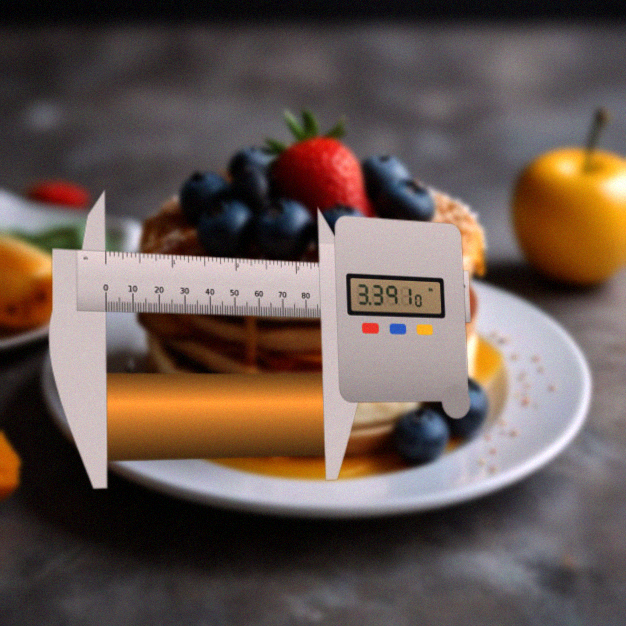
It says 3.3910 in
